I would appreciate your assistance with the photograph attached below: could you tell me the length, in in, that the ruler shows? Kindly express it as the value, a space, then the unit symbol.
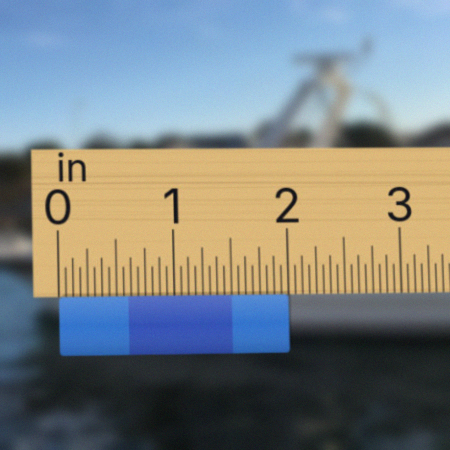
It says 2 in
